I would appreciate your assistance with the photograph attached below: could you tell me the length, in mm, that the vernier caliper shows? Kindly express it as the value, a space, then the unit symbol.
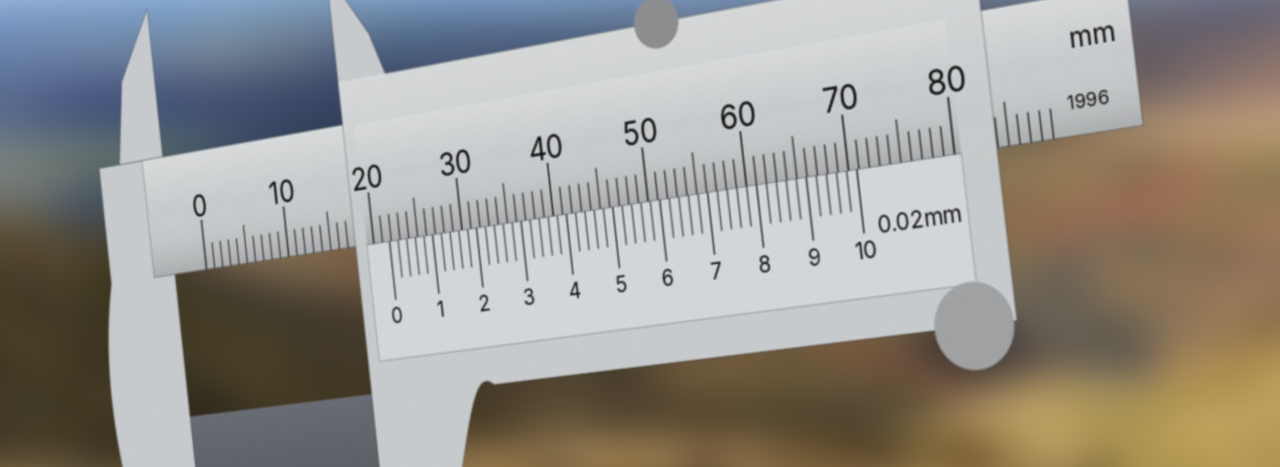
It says 21.8 mm
